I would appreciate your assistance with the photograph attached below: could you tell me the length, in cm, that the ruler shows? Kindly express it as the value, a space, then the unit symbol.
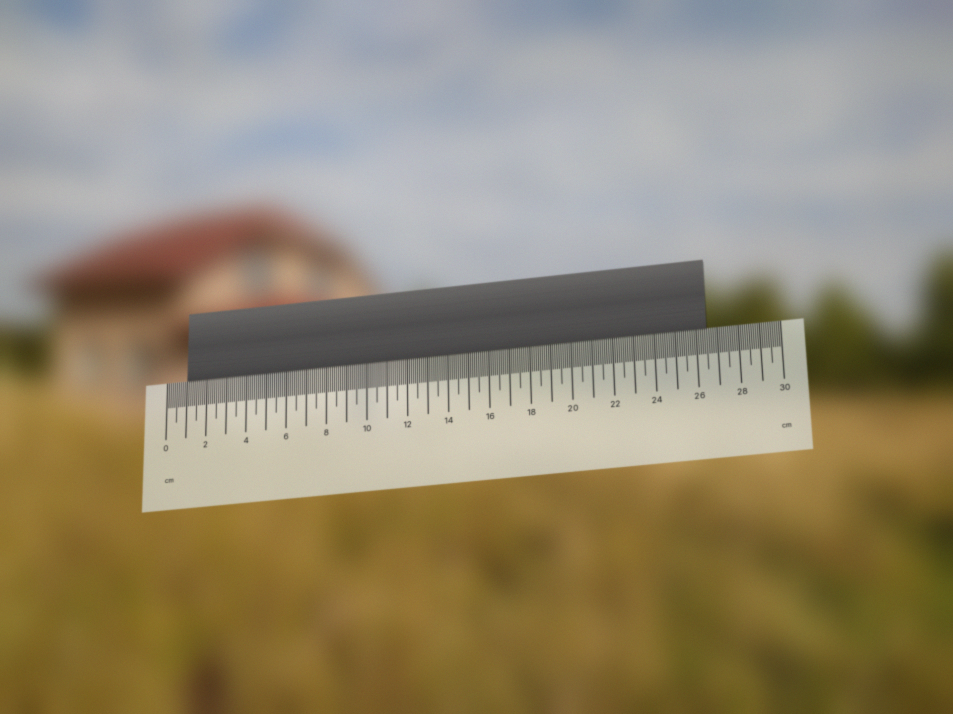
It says 25.5 cm
